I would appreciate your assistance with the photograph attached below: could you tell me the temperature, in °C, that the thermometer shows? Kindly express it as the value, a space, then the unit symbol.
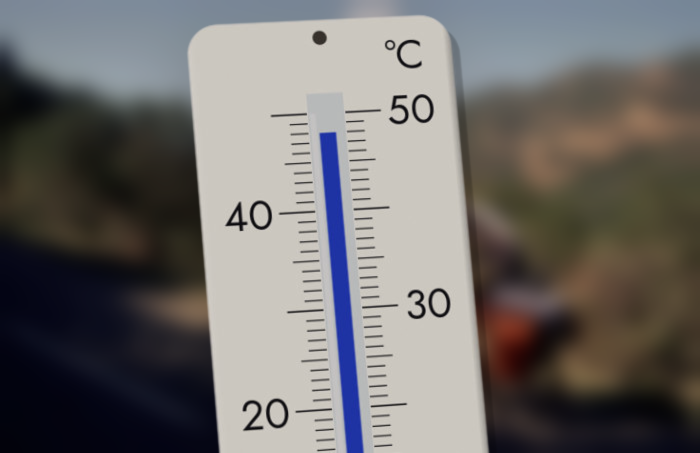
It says 48 °C
